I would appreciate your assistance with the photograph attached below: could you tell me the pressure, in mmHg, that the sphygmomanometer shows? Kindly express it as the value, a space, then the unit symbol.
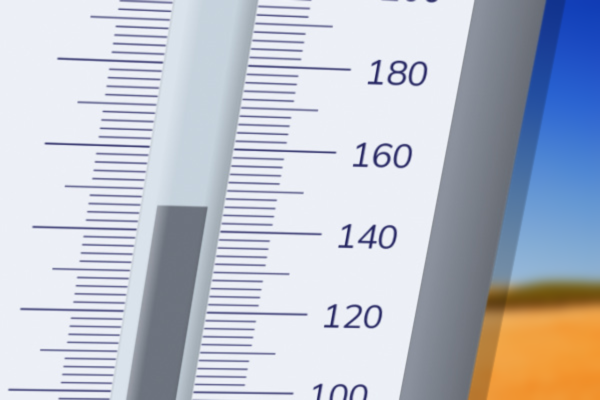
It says 146 mmHg
